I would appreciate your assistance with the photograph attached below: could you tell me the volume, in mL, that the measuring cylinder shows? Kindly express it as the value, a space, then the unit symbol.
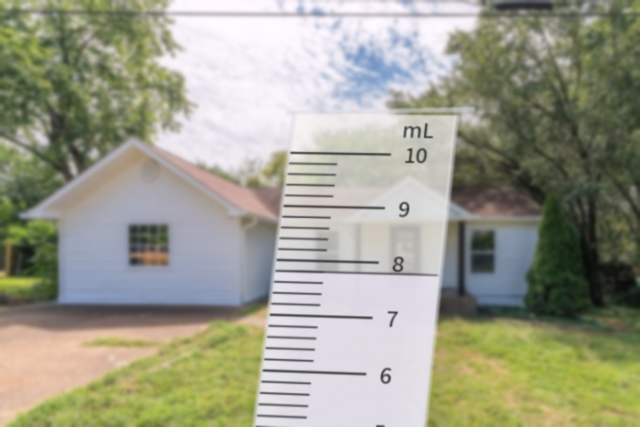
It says 7.8 mL
